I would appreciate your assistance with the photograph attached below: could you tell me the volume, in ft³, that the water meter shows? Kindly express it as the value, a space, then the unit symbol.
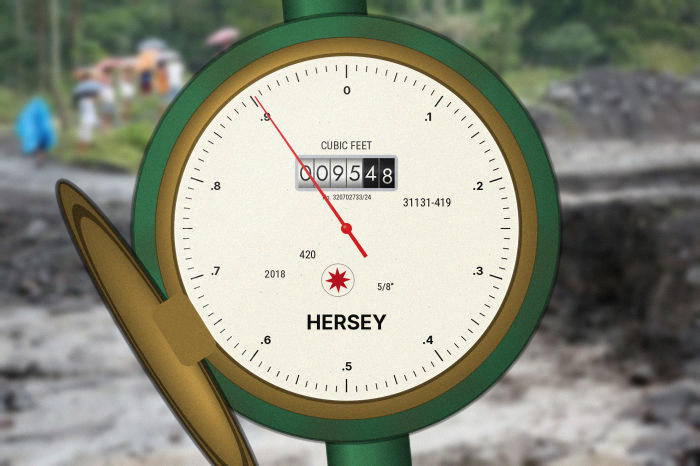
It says 9547.90 ft³
